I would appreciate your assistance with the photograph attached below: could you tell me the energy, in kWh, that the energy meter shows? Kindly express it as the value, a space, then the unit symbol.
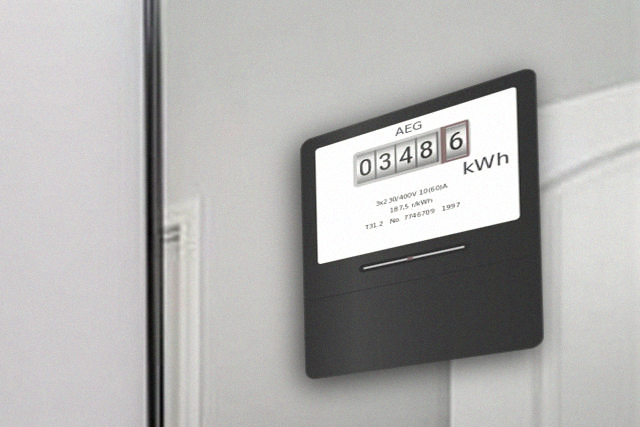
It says 348.6 kWh
